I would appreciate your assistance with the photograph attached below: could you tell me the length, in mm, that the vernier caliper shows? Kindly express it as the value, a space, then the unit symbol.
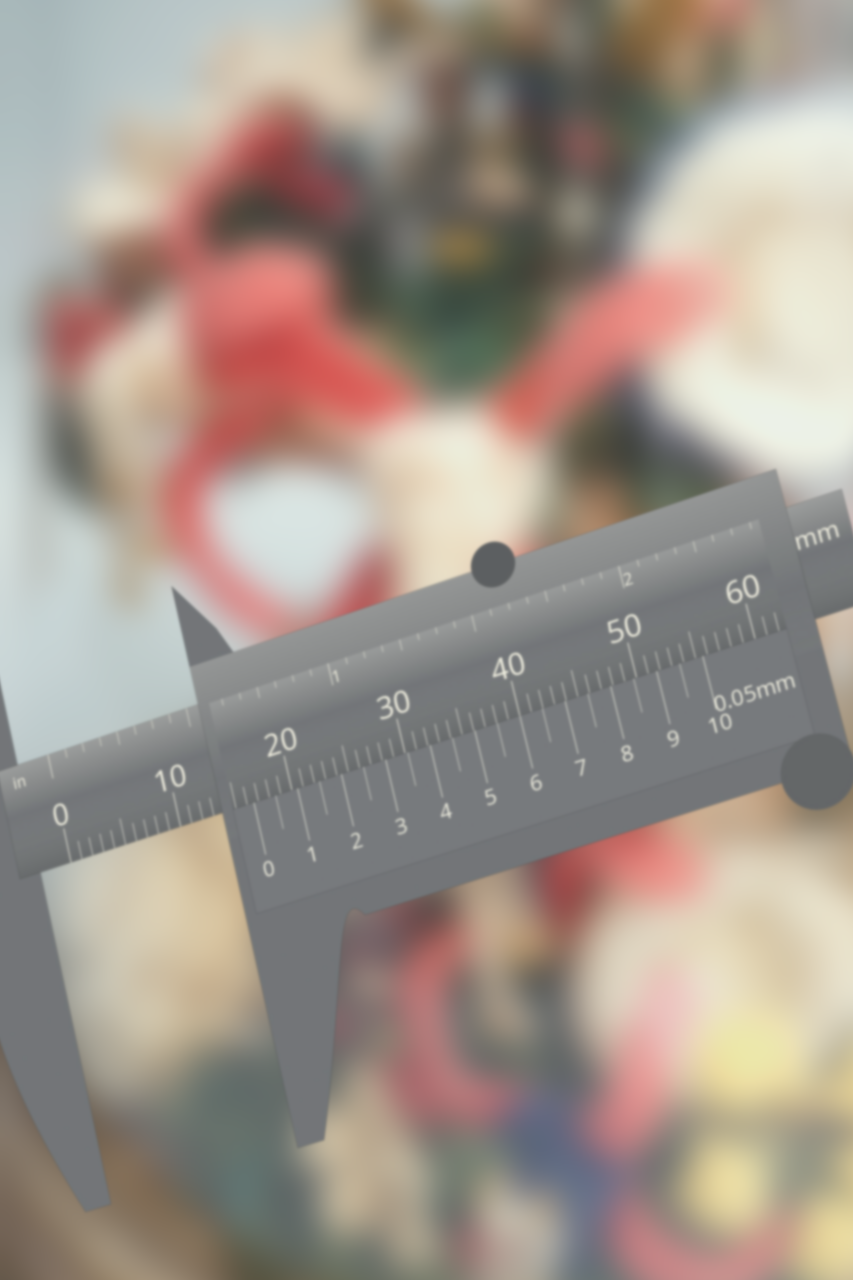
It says 16.6 mm
